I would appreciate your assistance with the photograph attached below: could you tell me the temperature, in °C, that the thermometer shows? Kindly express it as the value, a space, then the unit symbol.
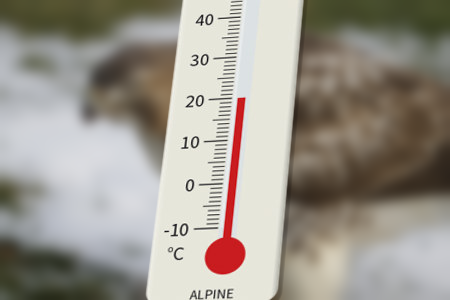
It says 20 °C
